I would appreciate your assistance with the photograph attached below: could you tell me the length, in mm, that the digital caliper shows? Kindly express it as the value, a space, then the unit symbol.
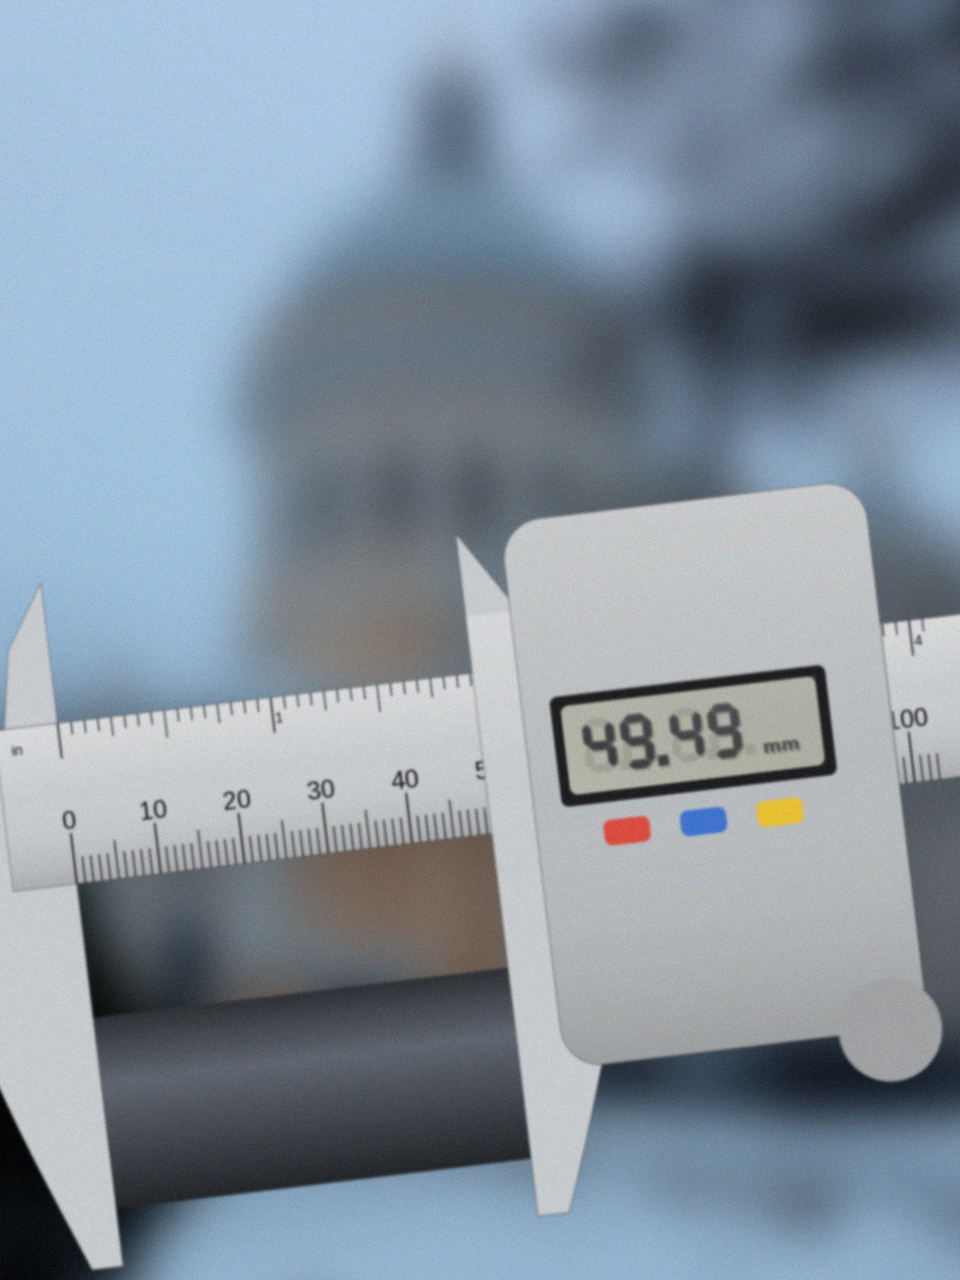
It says 49.49 mm
